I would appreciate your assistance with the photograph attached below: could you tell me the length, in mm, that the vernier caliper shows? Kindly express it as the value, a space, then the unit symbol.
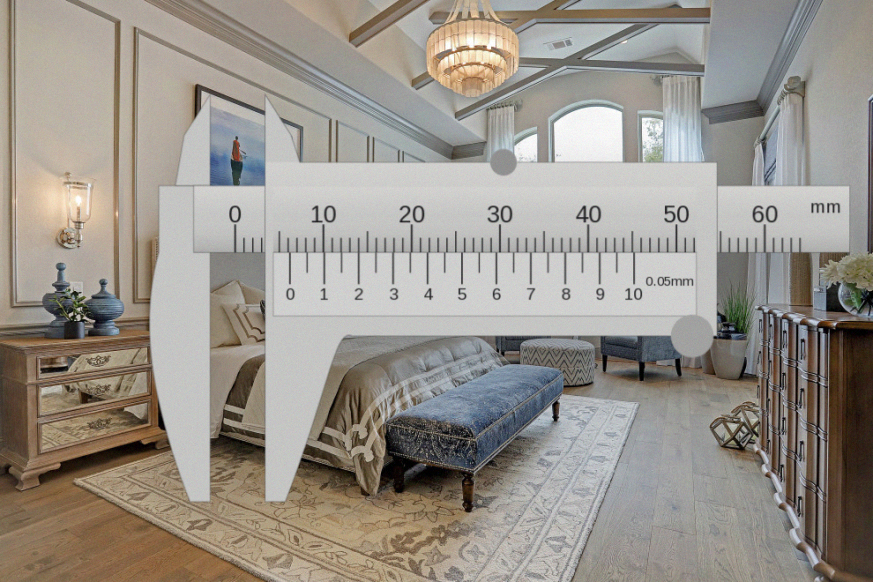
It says 6.2 mm
